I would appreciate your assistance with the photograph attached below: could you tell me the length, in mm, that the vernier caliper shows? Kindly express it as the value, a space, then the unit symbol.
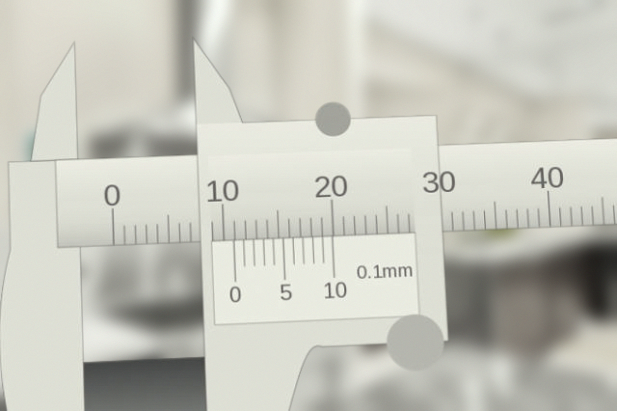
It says 10.9 mm
